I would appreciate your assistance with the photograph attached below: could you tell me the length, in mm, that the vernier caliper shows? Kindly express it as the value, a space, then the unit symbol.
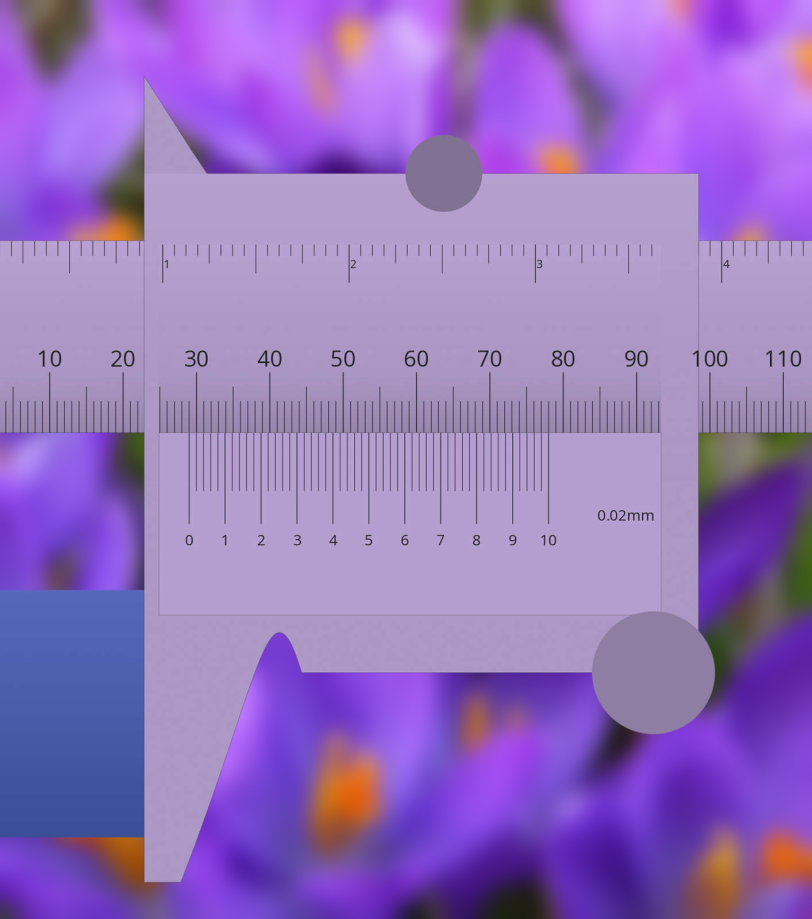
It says 29.0 mm
